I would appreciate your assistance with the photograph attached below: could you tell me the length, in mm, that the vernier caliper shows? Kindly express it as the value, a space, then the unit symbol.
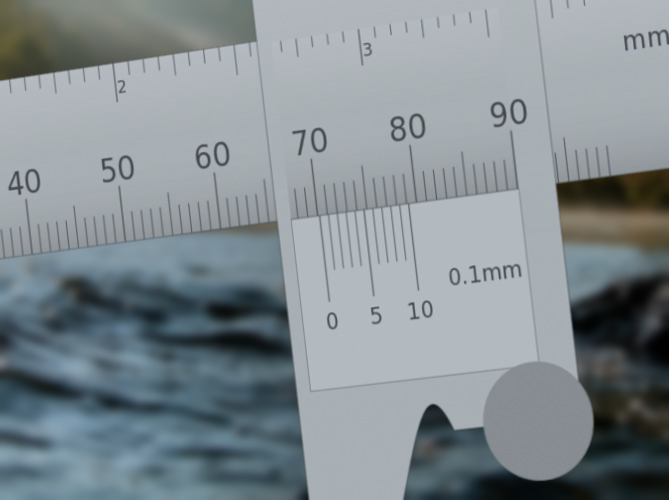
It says 70.2 mm
